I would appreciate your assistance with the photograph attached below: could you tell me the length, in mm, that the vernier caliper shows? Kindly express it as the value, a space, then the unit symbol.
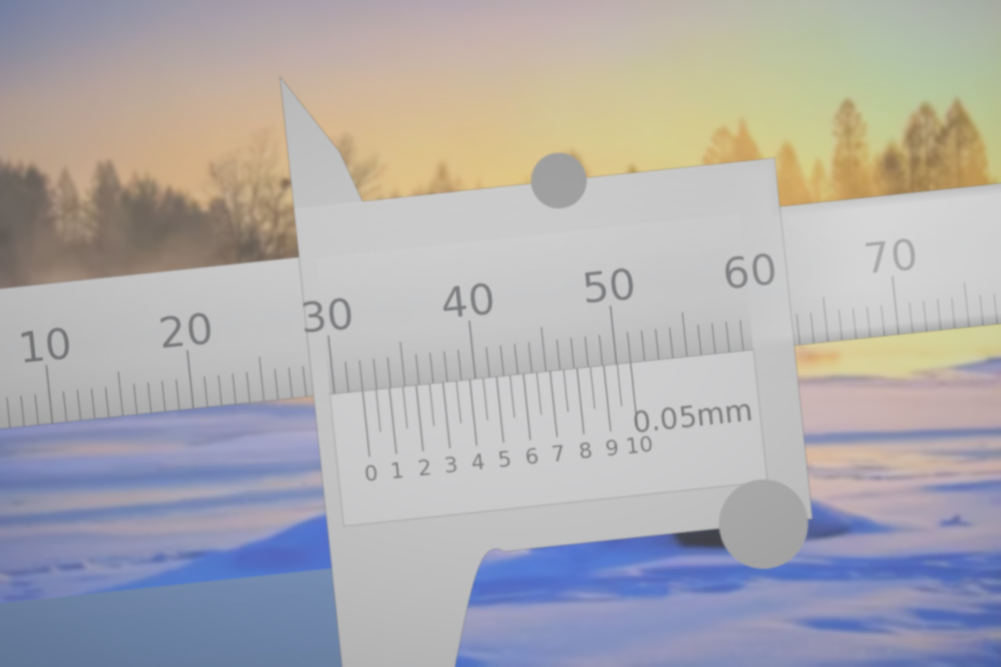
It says 32.0 mm
